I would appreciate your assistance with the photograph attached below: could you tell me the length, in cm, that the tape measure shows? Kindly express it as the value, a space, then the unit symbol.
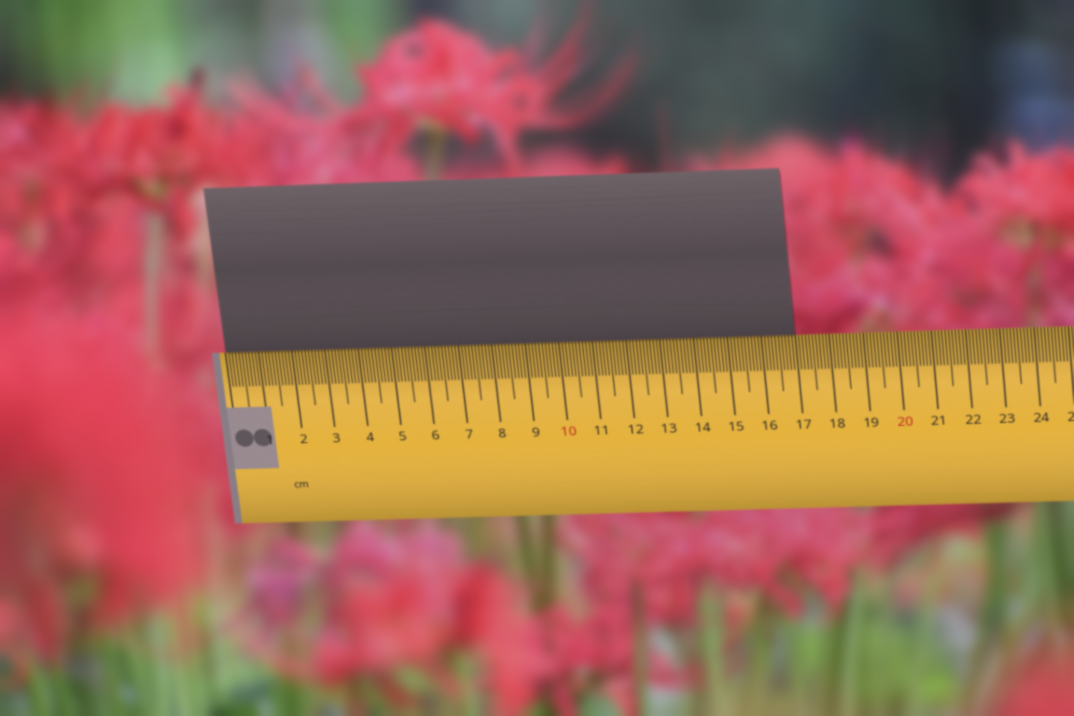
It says 17 cm
